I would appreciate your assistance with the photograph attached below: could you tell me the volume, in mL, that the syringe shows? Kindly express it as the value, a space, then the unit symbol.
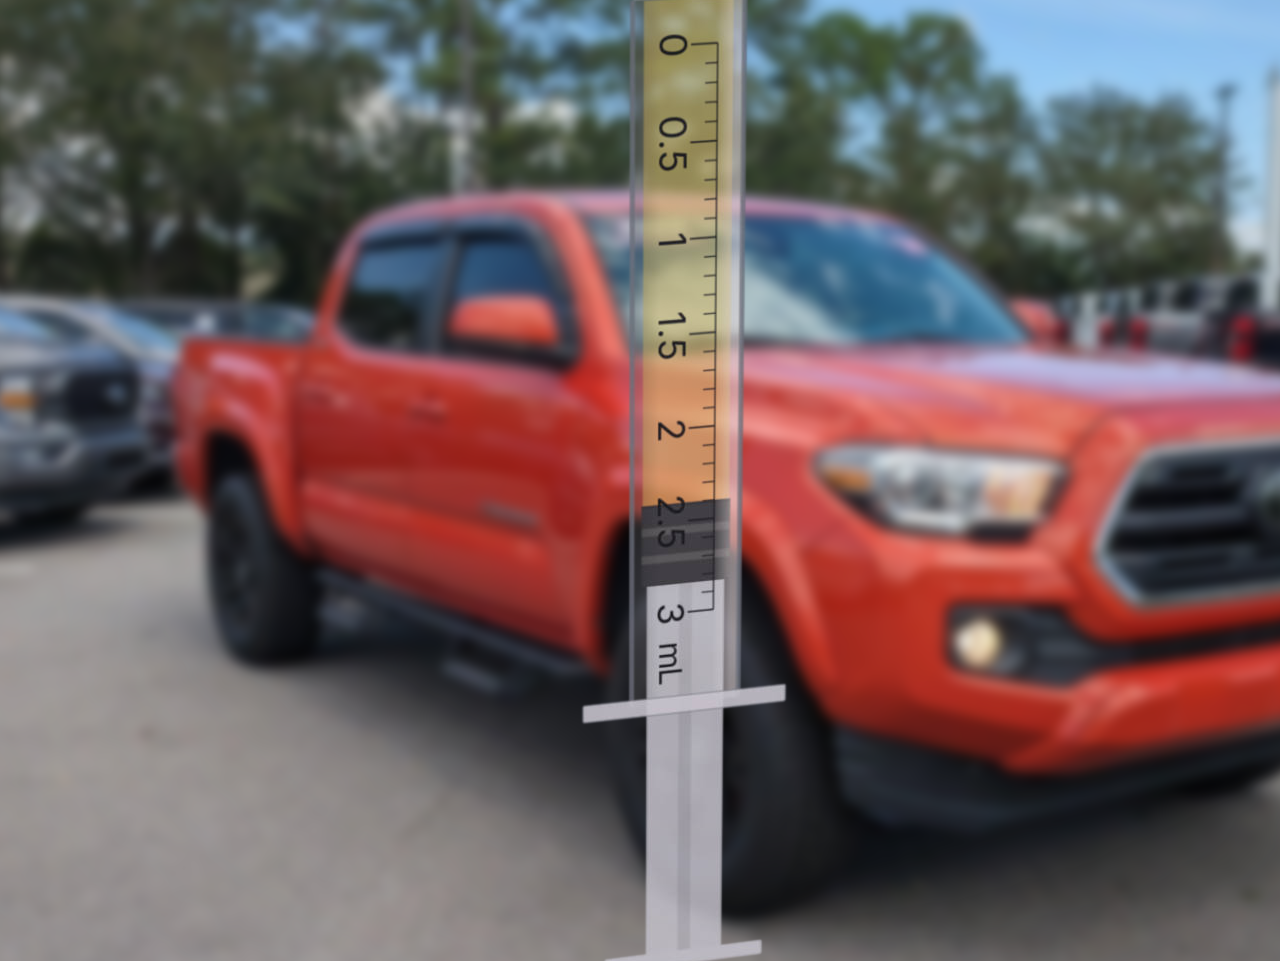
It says 2.4 mL
